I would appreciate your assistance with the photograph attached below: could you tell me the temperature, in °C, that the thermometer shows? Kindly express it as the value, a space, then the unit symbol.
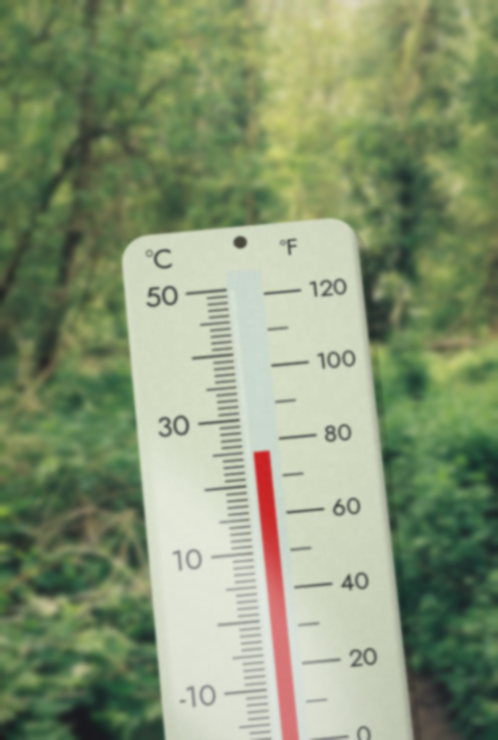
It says 25 °C
